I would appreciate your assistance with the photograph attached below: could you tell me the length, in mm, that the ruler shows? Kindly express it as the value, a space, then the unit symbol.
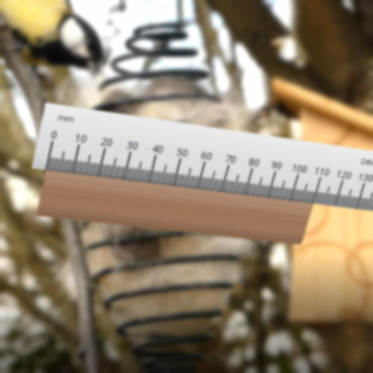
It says 110 mm
